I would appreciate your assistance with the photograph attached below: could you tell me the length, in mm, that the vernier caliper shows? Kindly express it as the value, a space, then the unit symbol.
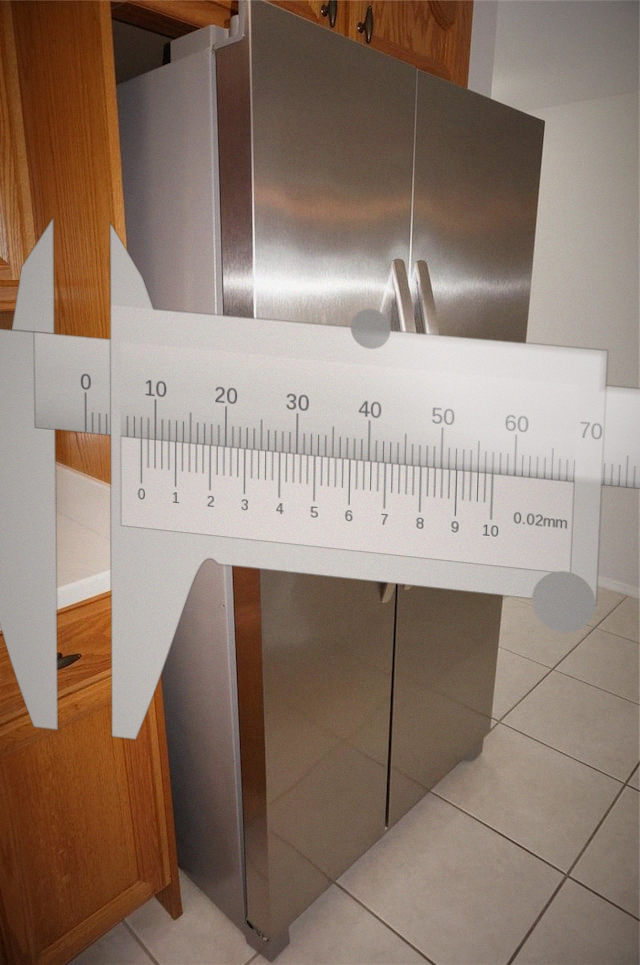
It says 8.0 mm
